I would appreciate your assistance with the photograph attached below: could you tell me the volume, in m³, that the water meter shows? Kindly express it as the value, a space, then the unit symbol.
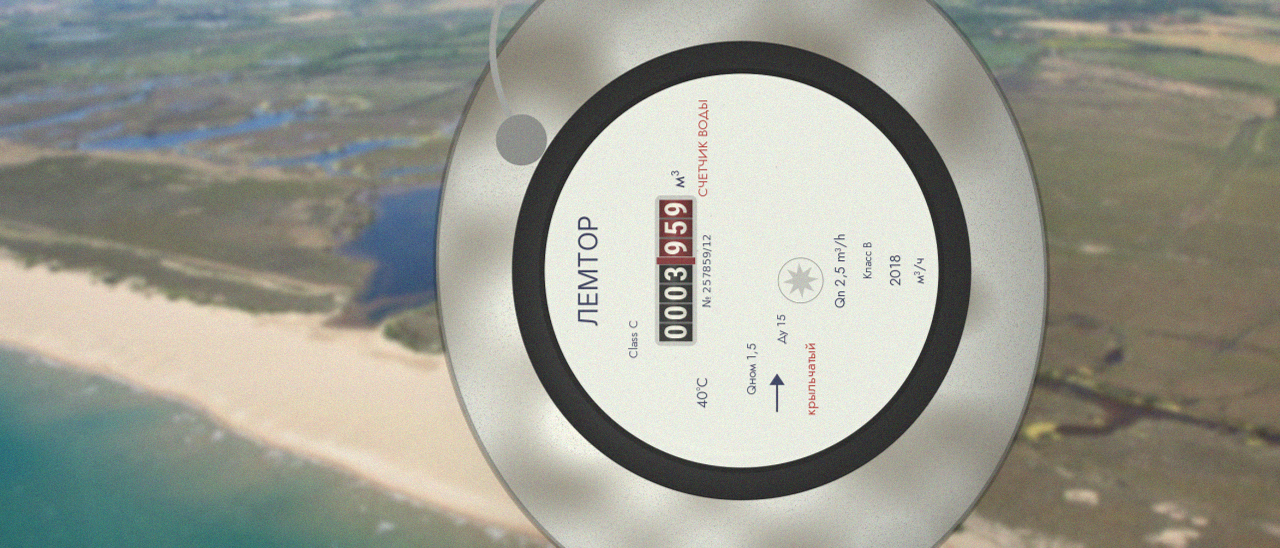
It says 3.959 m³
